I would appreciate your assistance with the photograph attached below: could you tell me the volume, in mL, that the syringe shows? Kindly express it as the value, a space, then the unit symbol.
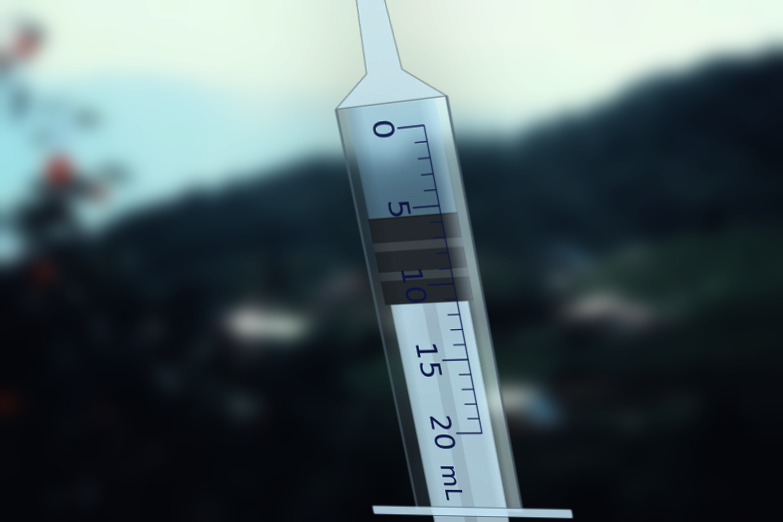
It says 5.5 mL
